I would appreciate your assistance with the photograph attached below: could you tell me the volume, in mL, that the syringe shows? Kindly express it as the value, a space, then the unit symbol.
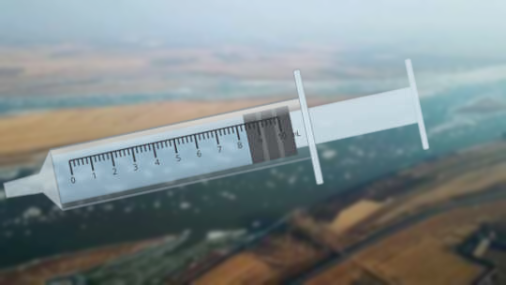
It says 8.4 mL
